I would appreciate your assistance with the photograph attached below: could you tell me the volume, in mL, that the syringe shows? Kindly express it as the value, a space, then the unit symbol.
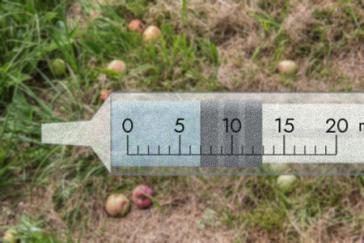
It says 7 mL
